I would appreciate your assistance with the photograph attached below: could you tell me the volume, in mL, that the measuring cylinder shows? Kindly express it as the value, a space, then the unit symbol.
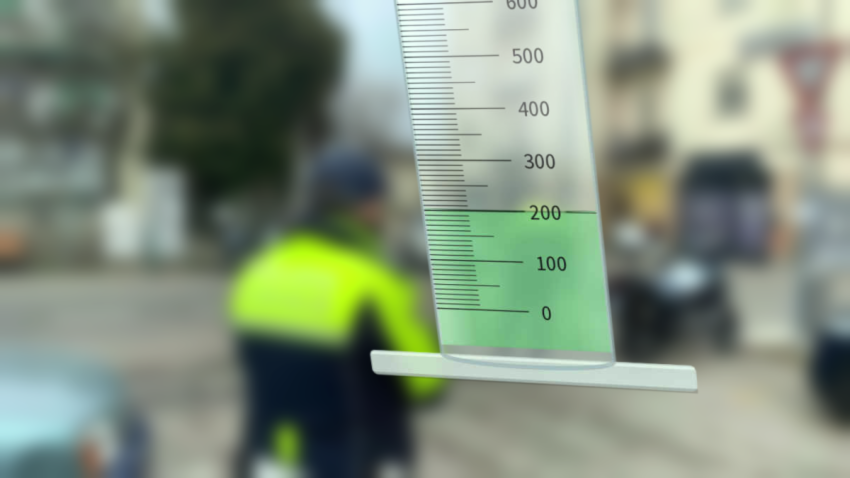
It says 200 mL
